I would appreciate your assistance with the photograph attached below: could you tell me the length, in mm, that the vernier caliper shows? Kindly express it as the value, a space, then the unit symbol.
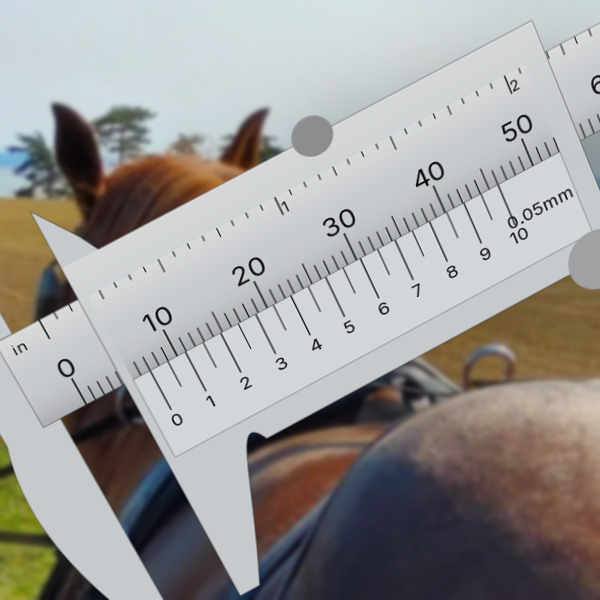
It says 7.0 mm
